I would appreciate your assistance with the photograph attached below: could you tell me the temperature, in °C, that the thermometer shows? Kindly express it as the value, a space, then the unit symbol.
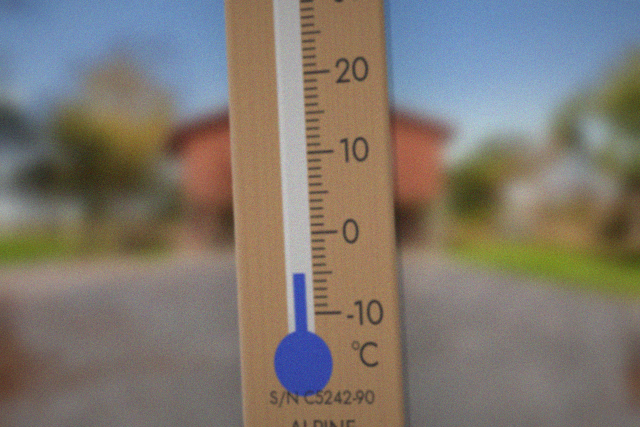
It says -5 °C
